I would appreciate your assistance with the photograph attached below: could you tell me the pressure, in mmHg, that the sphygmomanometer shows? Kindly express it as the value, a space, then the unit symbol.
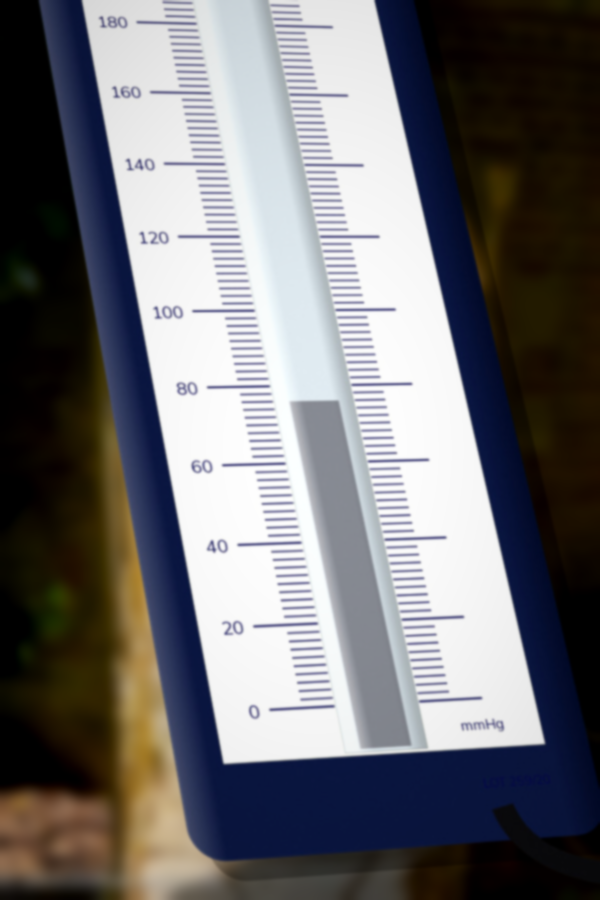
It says 76 mmHg
